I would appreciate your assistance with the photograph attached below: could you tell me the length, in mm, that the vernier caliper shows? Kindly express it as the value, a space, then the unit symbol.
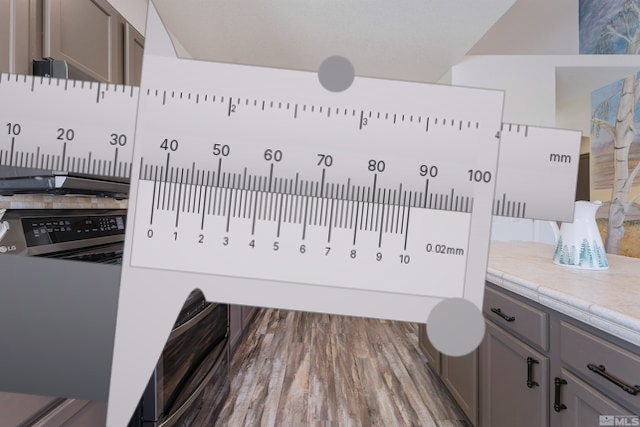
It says 38.0 mm
